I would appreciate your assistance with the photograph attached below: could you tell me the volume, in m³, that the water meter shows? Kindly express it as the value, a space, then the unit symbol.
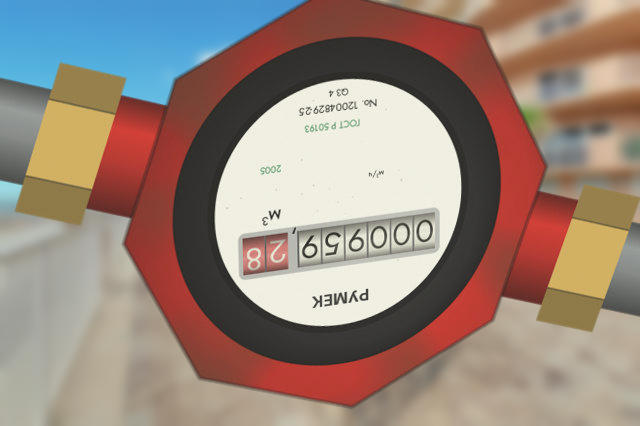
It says 959.28 m³
